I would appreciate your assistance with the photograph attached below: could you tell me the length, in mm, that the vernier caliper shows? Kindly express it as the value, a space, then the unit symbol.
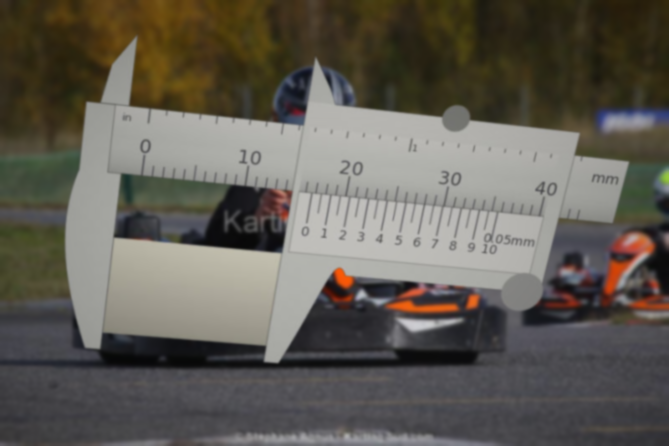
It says 16.6 mm
